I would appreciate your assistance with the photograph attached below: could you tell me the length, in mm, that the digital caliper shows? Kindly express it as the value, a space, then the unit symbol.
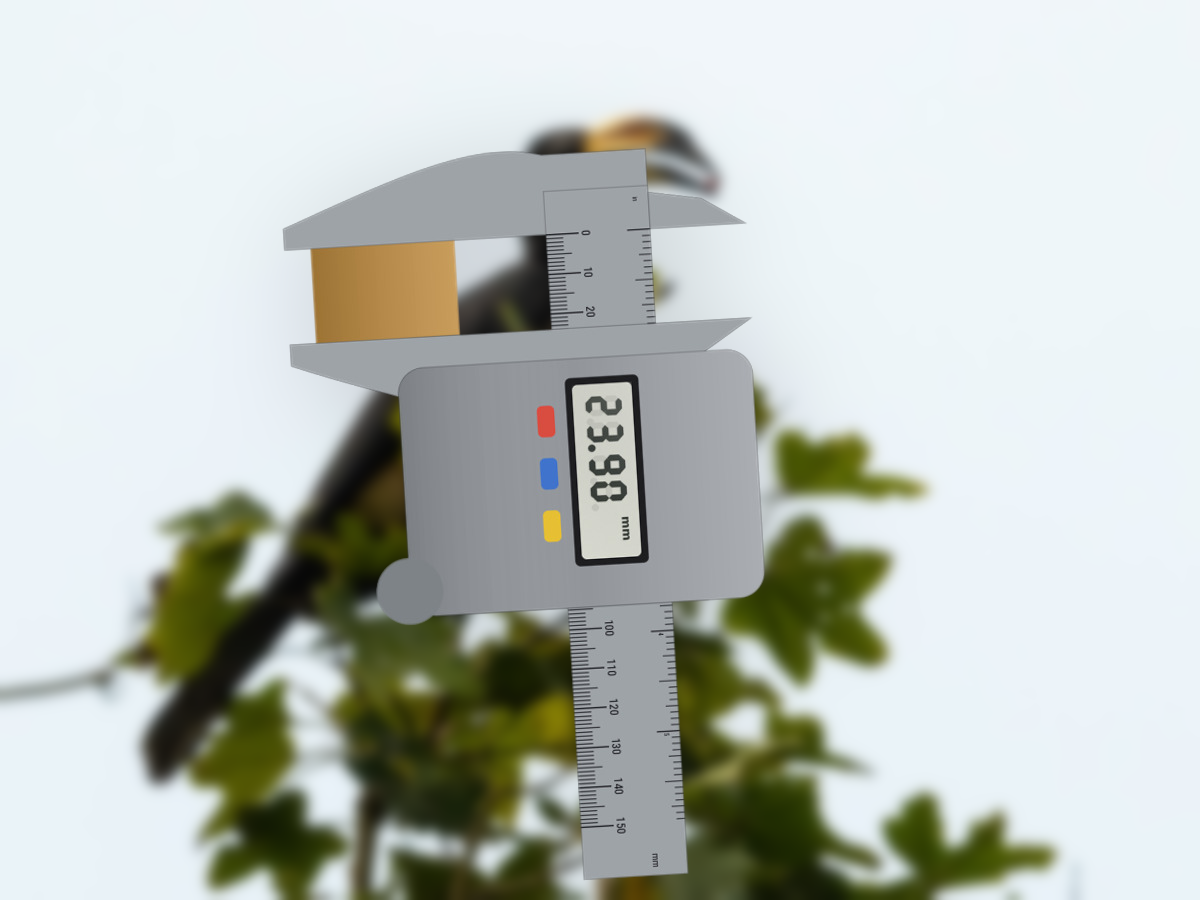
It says 23.90 mm
